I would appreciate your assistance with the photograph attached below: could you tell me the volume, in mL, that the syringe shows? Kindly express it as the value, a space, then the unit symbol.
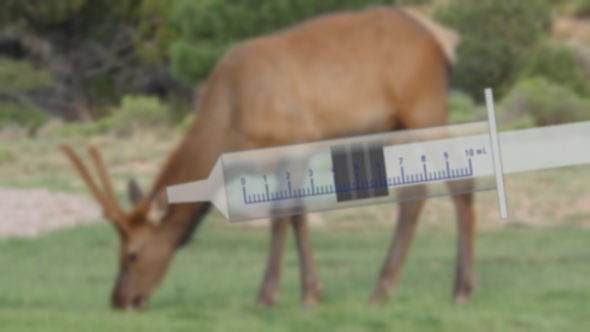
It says 4 mL
